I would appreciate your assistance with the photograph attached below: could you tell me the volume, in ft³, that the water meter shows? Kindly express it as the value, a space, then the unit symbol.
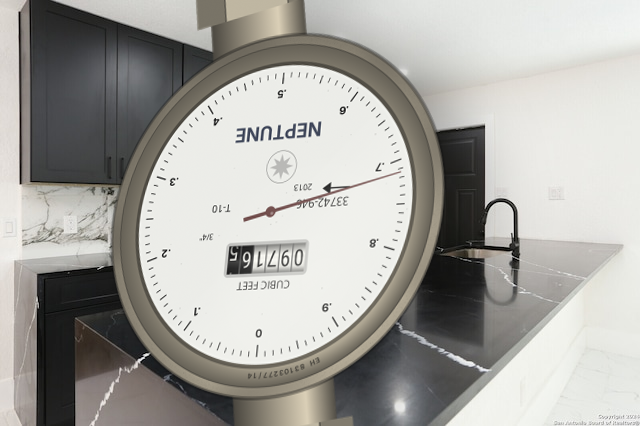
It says 97164.71 ft³
